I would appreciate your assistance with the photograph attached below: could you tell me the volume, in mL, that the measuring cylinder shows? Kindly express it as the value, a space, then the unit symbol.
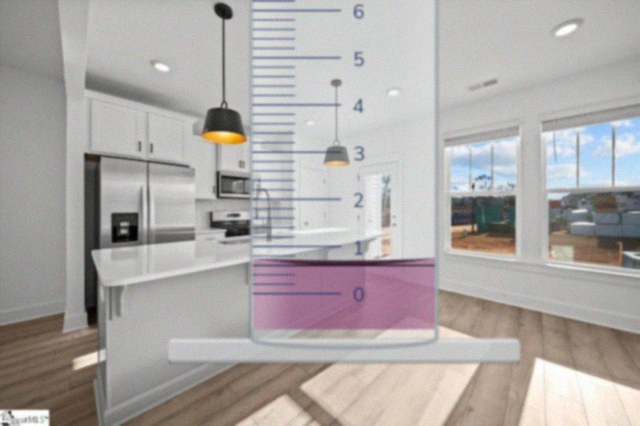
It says 0.6 mL
